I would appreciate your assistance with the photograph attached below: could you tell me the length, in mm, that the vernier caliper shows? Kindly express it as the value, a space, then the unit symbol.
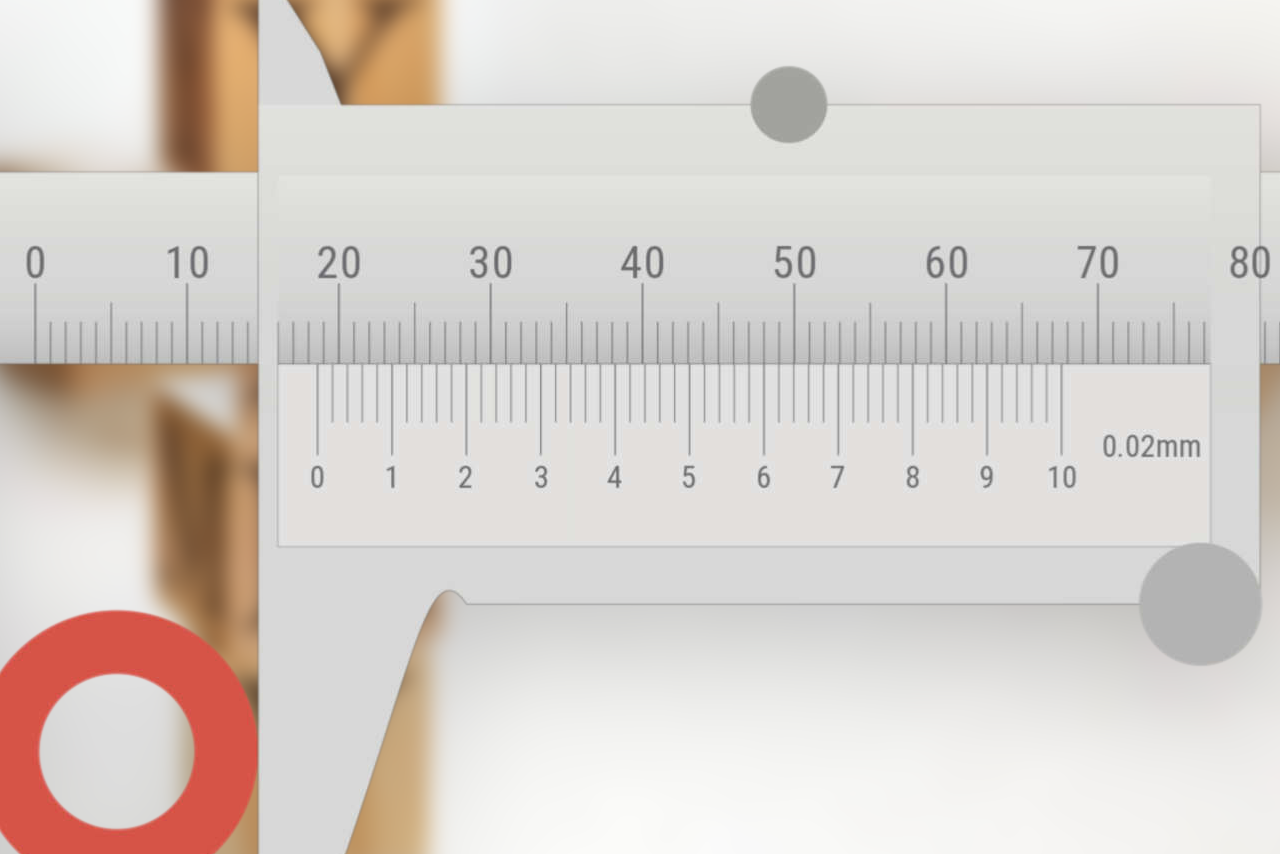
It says 18.6 mm
